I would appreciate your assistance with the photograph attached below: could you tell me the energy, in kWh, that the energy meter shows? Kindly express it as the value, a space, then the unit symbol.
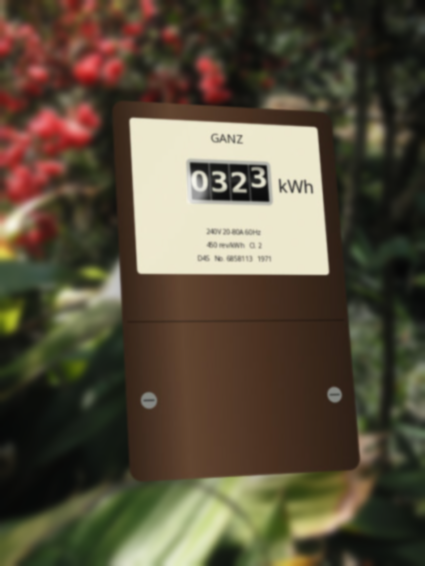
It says 323 kWh
